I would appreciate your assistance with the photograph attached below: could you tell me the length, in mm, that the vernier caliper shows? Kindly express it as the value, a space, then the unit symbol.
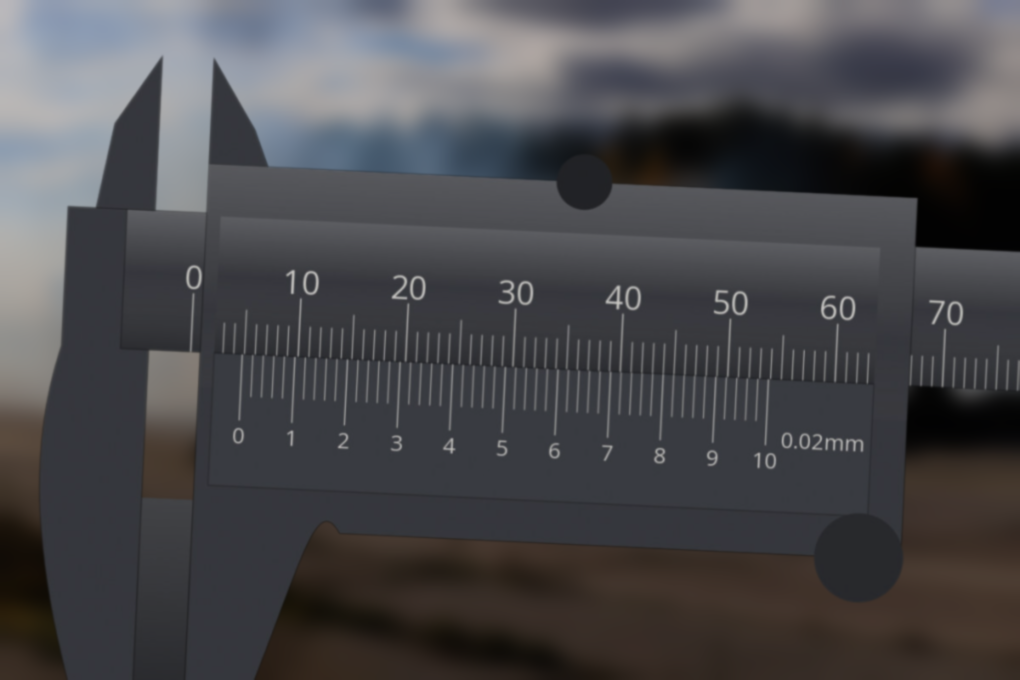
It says 4.8 mm
